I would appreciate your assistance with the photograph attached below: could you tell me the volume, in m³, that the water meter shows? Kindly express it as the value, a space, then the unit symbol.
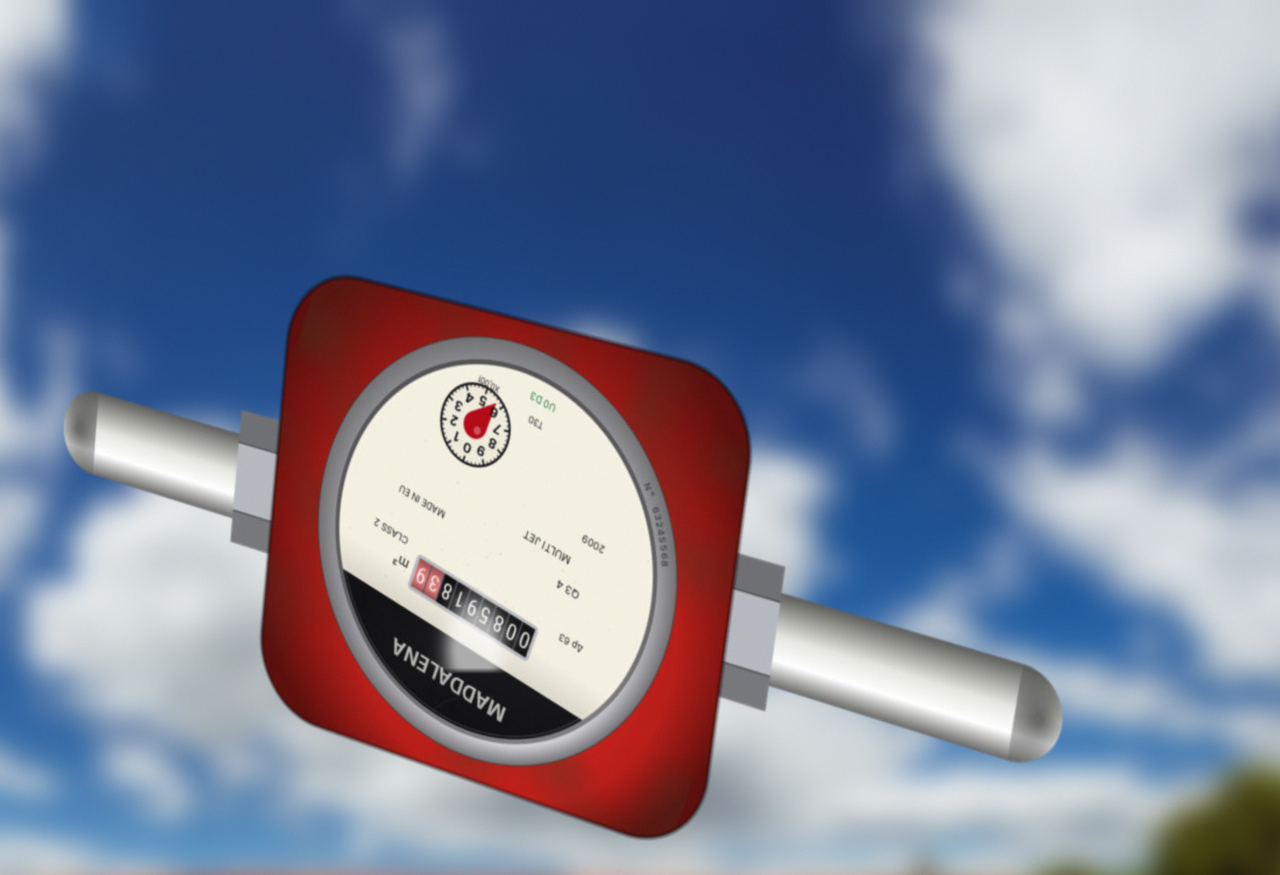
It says 85918.395 m³
